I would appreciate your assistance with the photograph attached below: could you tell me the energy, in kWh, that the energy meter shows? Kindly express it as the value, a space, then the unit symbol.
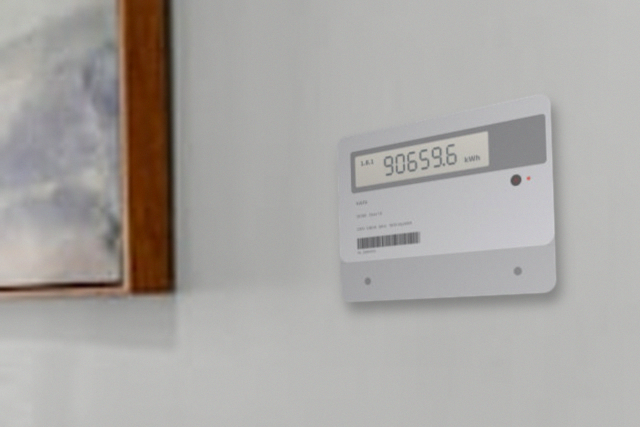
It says 90659.6 kWh
